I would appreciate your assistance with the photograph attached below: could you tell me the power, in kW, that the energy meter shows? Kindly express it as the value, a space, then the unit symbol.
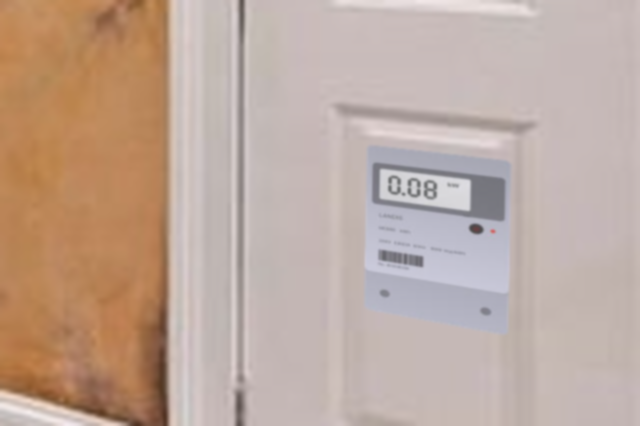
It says 0.08 kW
